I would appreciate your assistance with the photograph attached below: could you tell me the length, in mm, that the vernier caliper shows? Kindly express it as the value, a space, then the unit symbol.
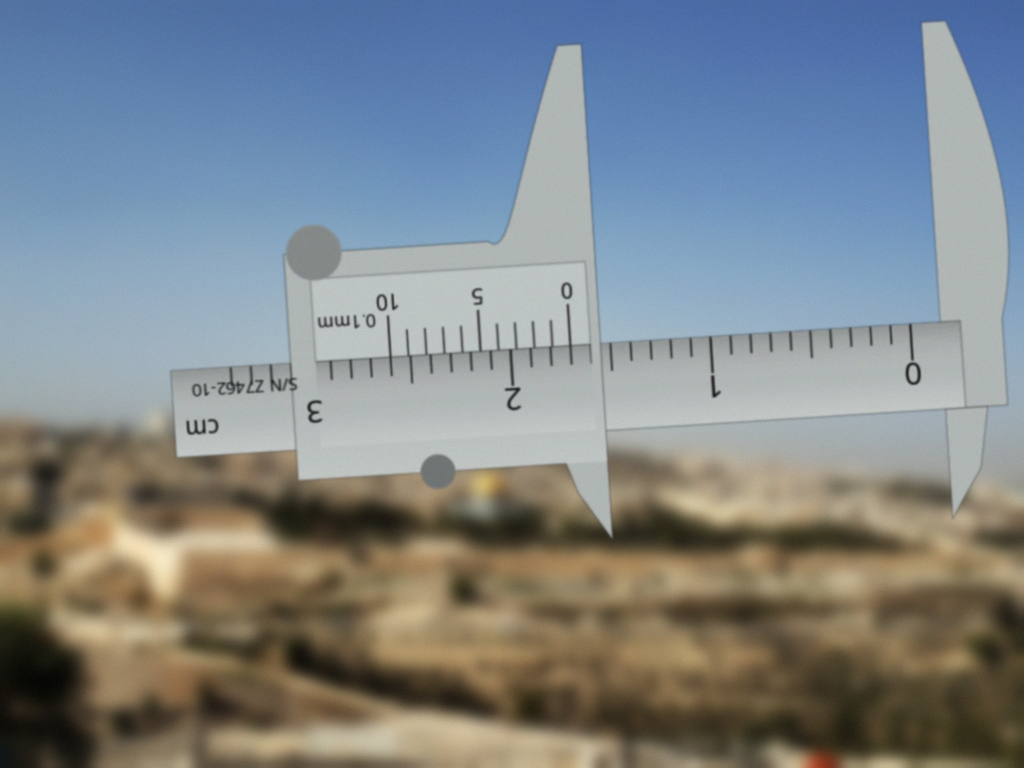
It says 17.0 mm
